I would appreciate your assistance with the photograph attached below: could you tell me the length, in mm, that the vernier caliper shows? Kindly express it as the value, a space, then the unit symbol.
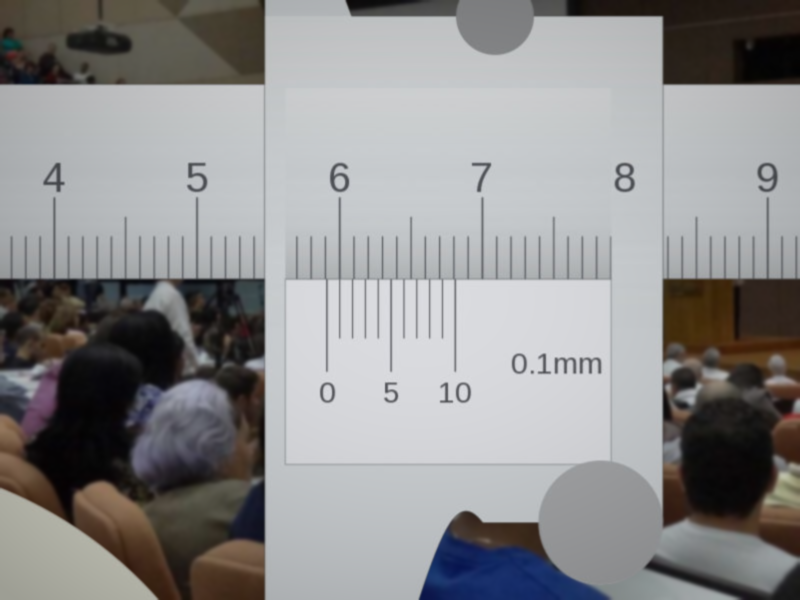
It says 59.1 mm
